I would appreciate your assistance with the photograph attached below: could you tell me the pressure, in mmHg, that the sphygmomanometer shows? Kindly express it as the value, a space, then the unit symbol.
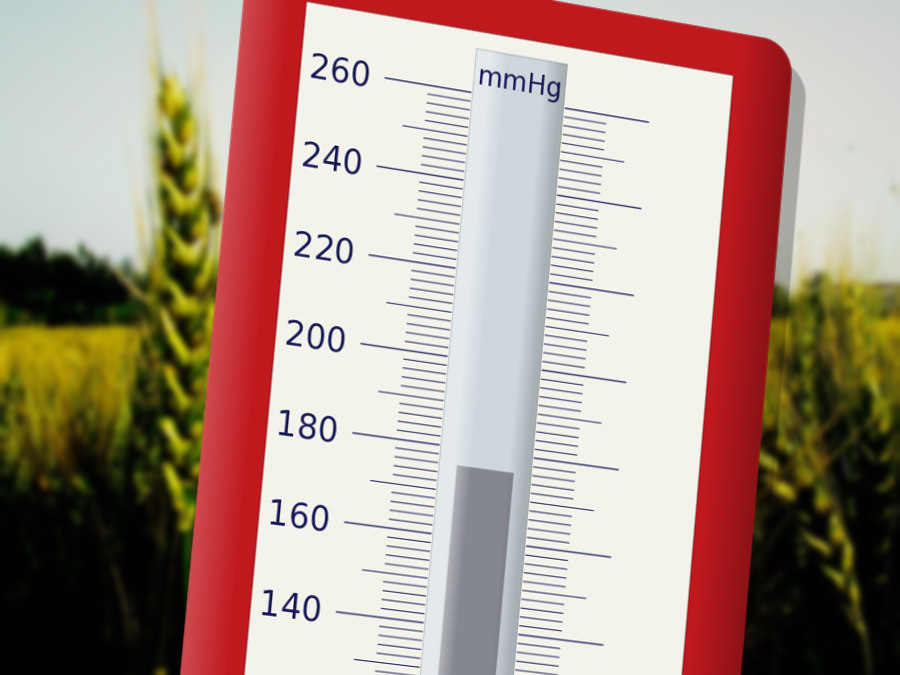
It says 176 mmHg
